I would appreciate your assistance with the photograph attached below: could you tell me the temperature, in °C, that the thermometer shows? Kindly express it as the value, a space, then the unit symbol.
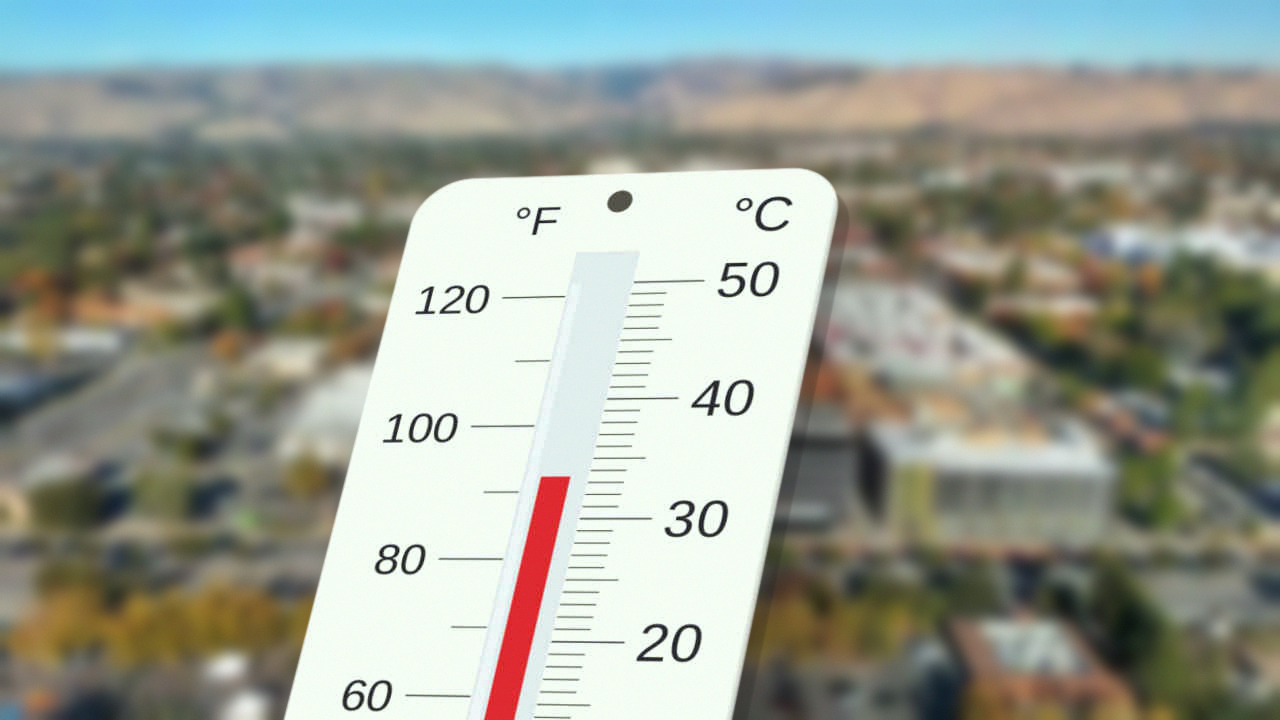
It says 33.5 °C
